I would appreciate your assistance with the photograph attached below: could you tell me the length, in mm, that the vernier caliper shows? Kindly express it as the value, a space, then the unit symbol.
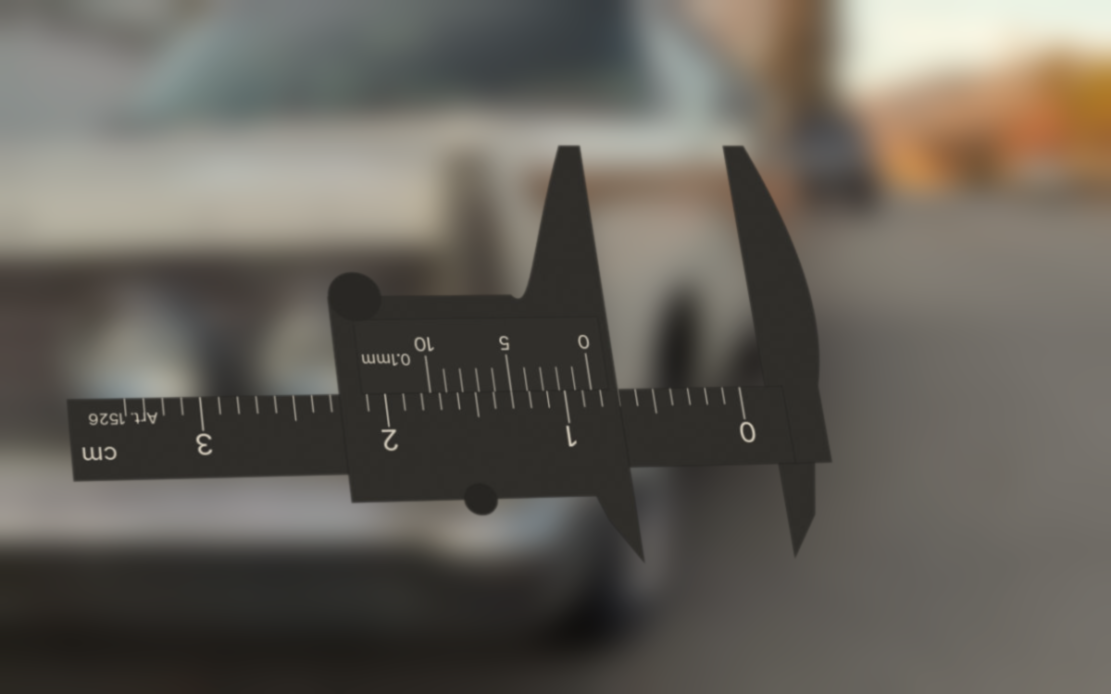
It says 8.5 mm
